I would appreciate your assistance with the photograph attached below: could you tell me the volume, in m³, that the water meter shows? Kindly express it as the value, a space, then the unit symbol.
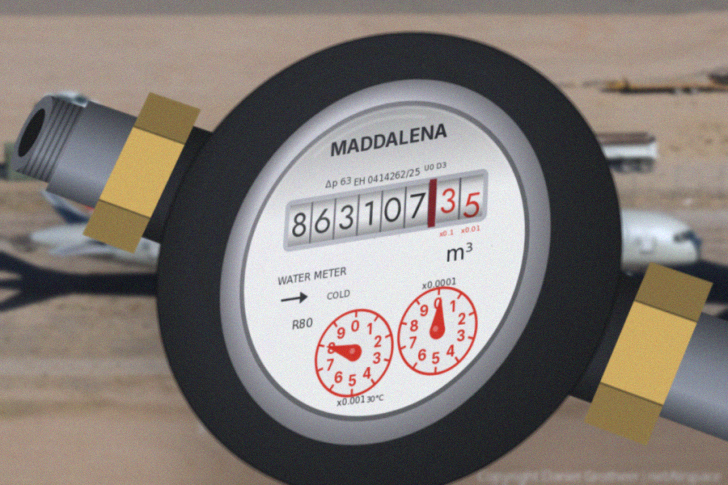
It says 863107.3480 m³
